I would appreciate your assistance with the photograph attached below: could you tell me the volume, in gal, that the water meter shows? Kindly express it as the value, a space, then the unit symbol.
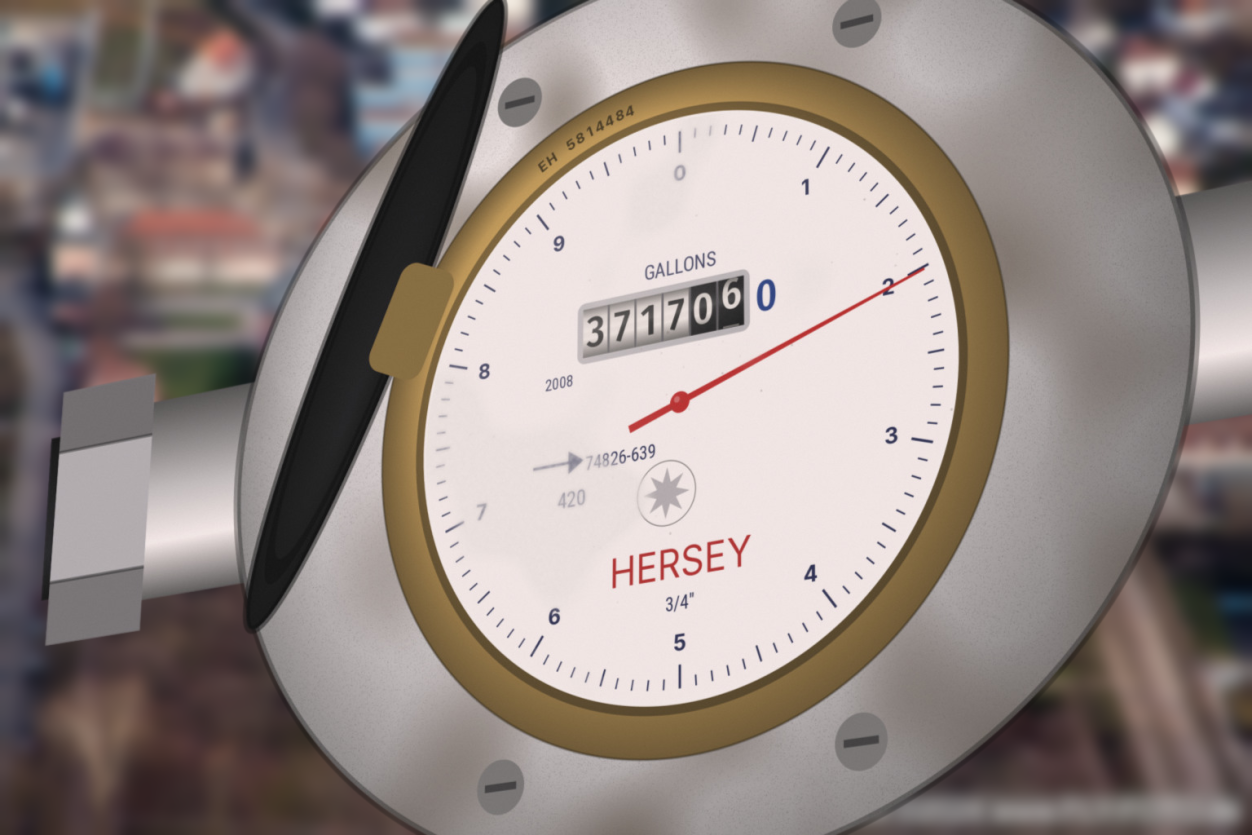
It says 3717062.0 gal
